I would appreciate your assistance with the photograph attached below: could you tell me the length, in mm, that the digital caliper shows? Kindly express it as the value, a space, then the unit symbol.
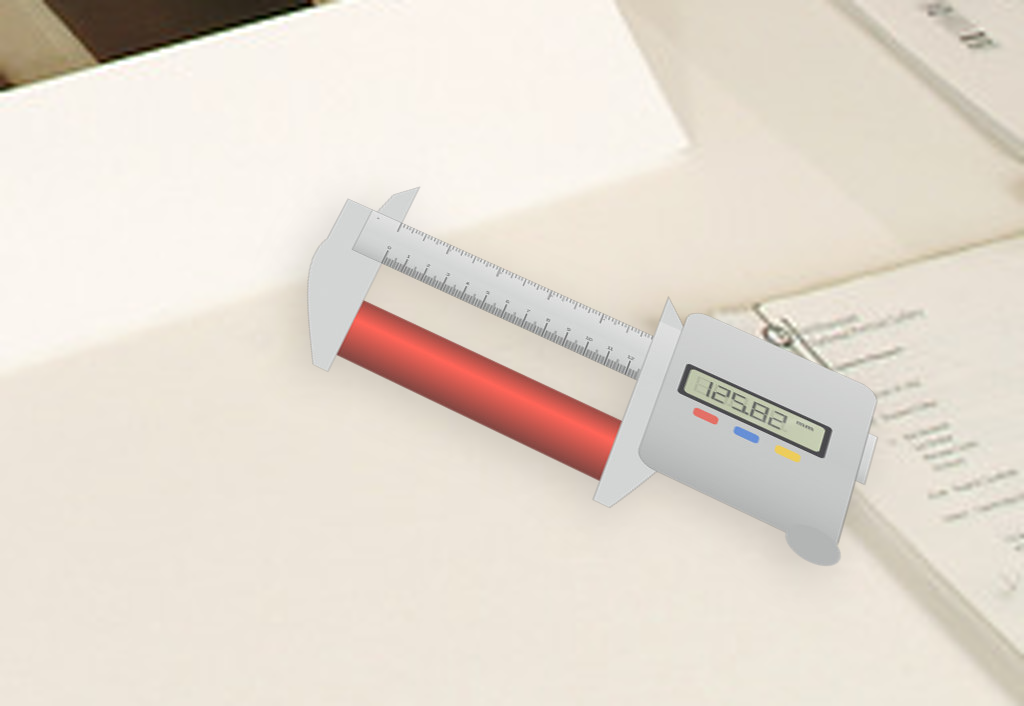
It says 125.82 mm
